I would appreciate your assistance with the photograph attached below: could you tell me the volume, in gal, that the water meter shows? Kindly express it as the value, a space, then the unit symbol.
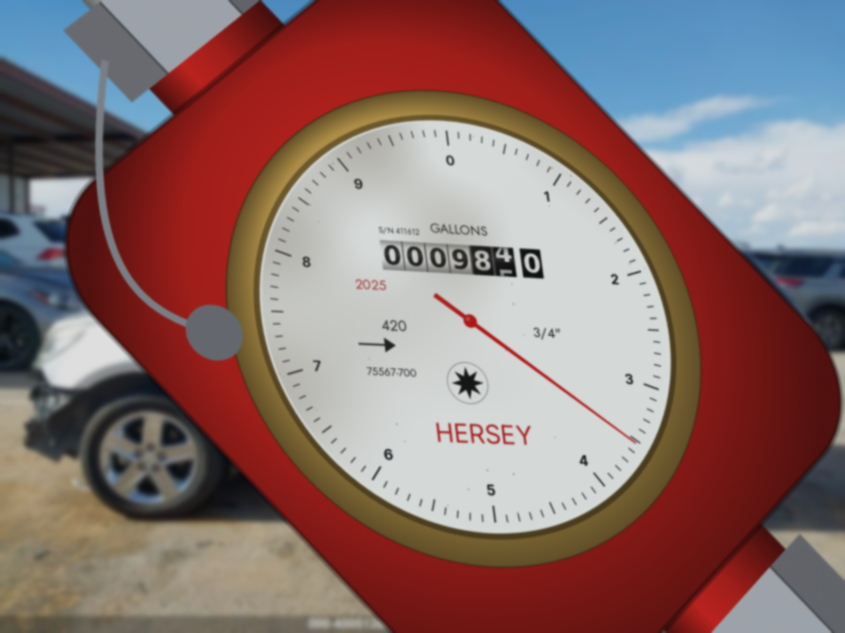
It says 9843.5 gal
